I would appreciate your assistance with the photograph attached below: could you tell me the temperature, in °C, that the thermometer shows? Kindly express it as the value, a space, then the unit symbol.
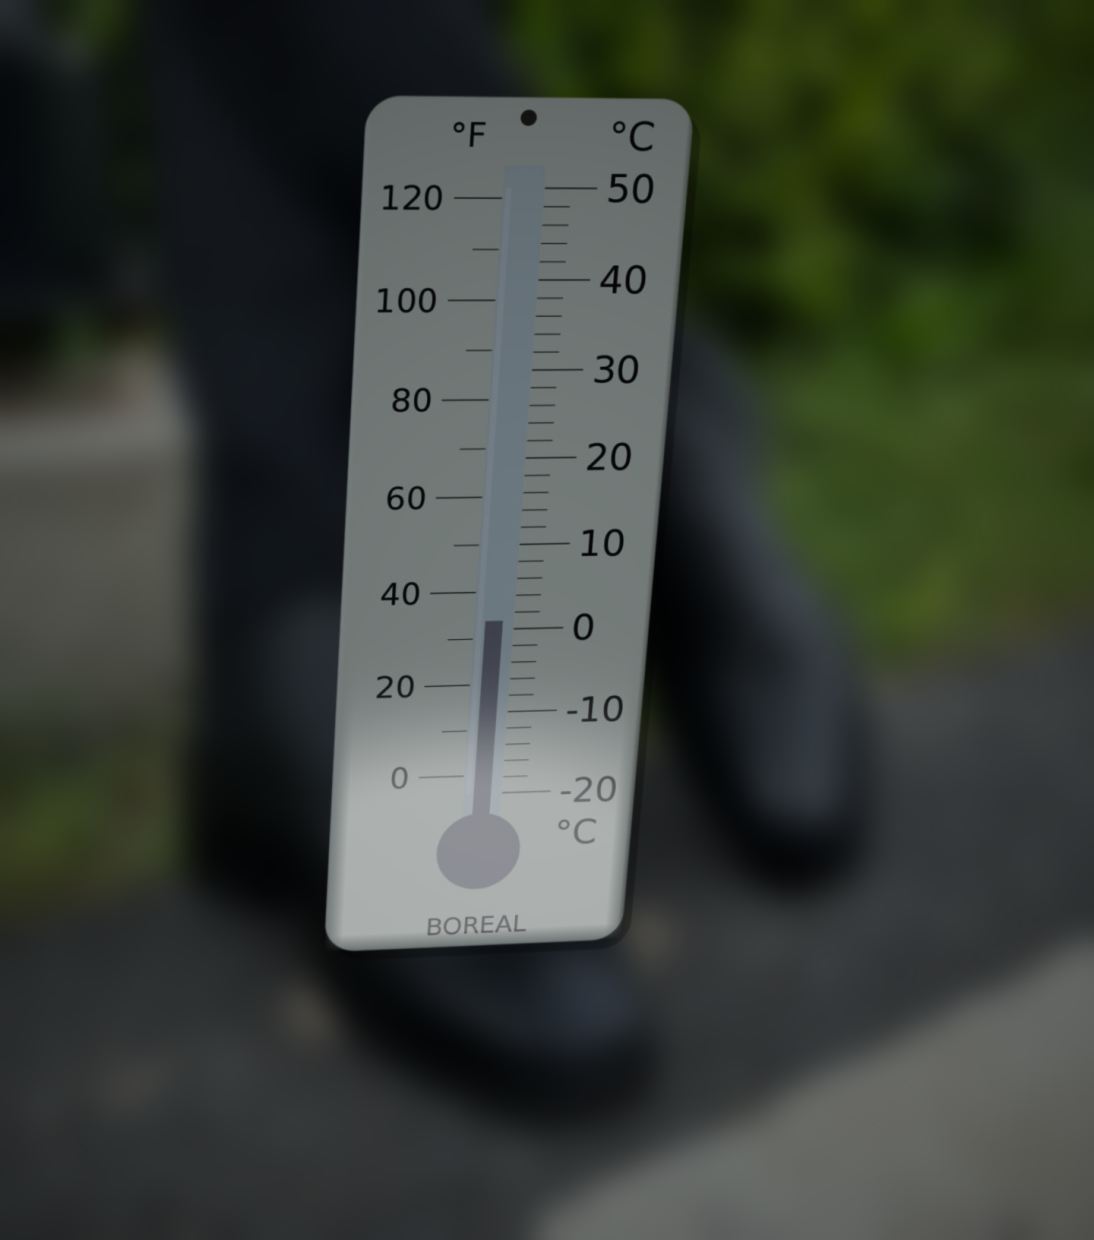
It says 1 °C
